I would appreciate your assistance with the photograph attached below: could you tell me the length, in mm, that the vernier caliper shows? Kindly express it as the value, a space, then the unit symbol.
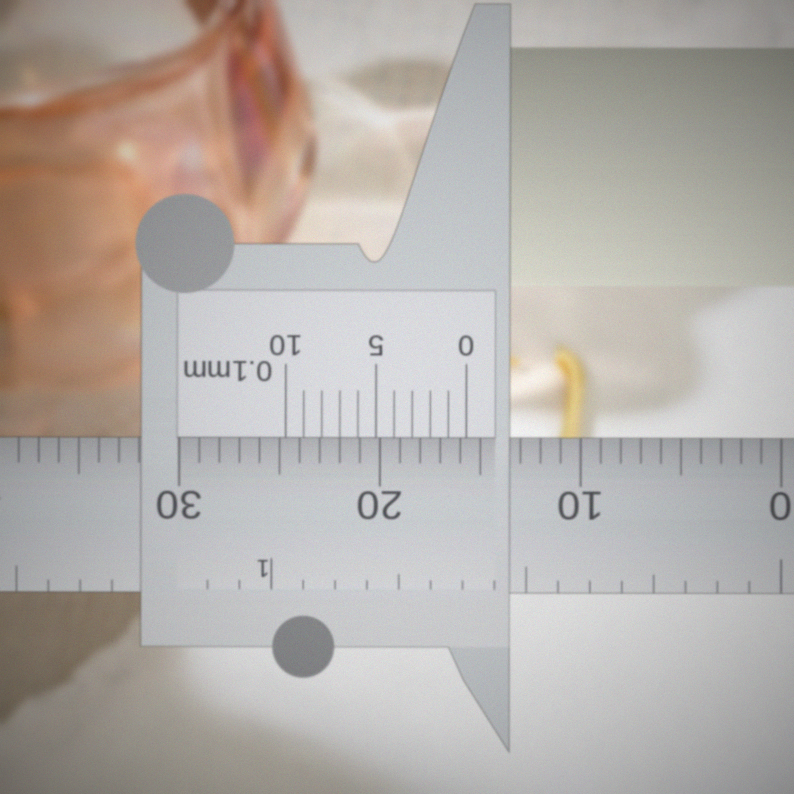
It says 15.7 mm
